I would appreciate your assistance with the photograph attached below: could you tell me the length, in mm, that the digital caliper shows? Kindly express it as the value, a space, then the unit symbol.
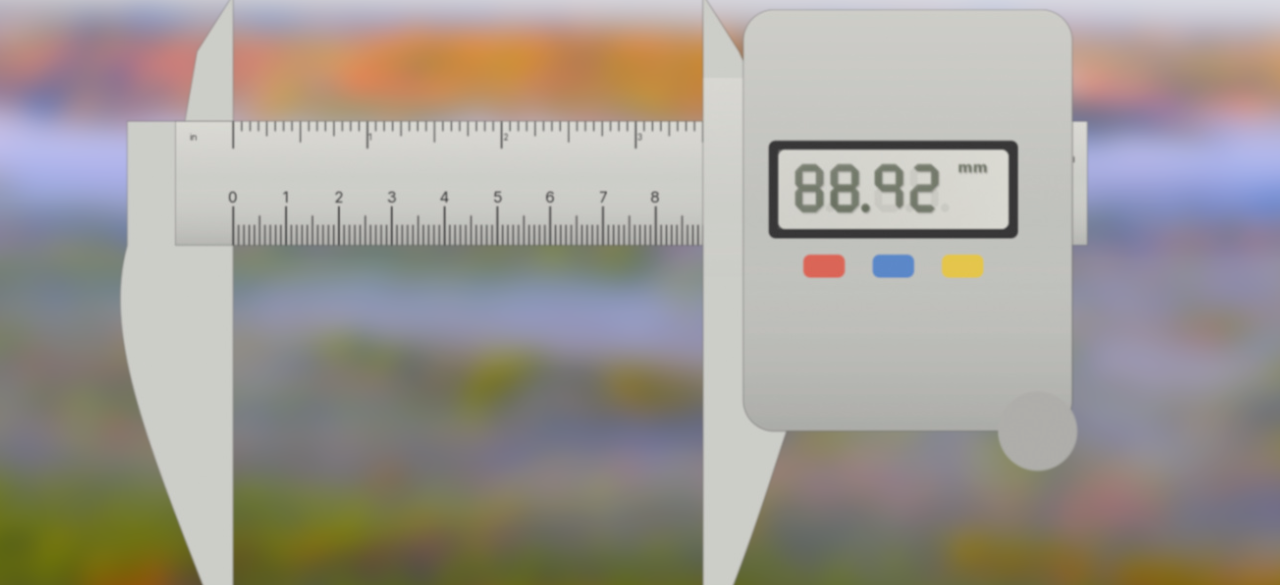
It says 88.92 mm
